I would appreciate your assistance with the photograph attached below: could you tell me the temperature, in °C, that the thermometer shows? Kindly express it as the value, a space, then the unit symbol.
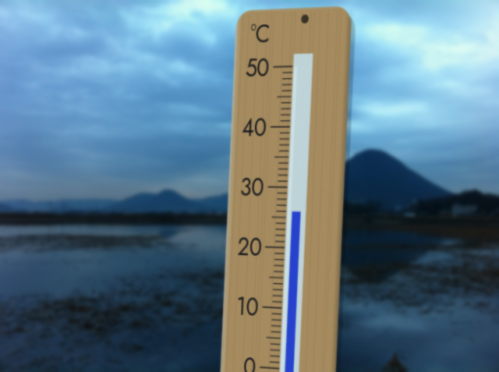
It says 26 °C
